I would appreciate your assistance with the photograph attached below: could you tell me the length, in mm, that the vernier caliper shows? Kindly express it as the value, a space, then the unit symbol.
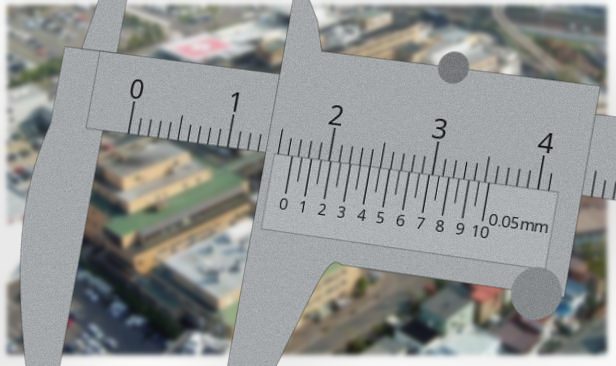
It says 16.4 mm
